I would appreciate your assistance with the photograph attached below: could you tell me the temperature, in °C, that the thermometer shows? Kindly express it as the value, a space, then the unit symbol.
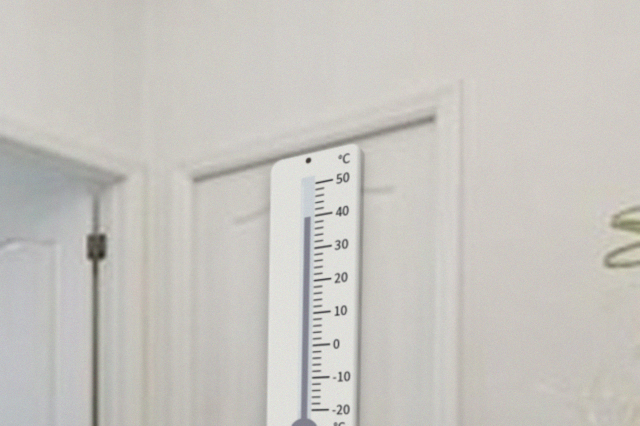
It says 40 °C
